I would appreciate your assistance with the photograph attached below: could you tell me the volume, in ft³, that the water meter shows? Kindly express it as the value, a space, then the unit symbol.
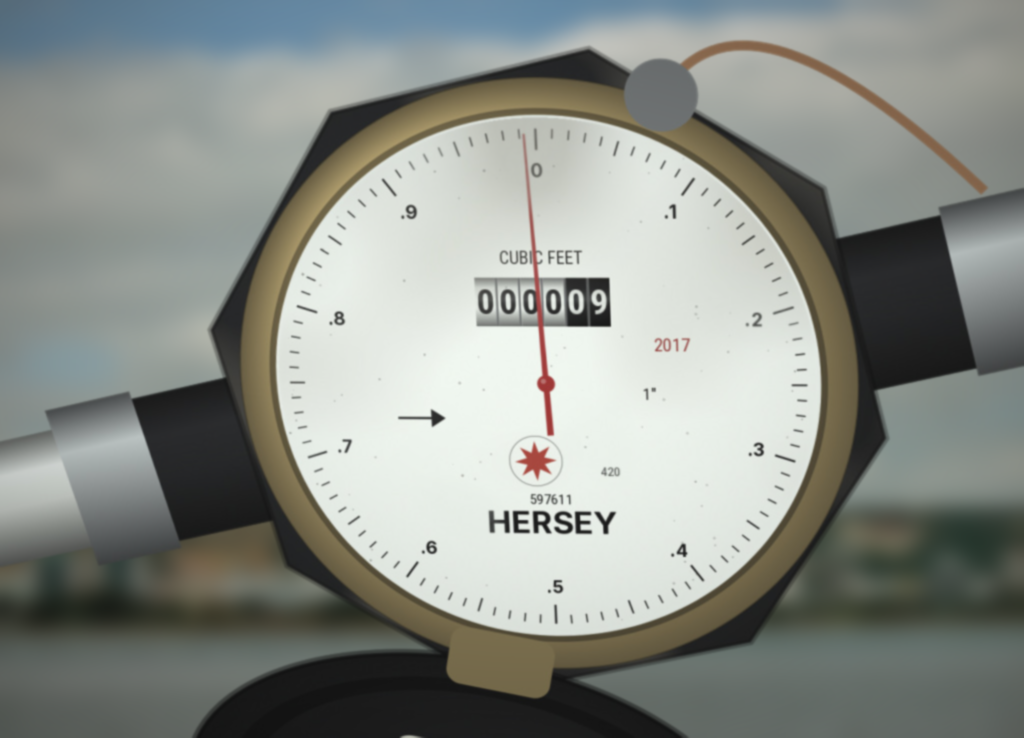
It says 8.99 ft³
